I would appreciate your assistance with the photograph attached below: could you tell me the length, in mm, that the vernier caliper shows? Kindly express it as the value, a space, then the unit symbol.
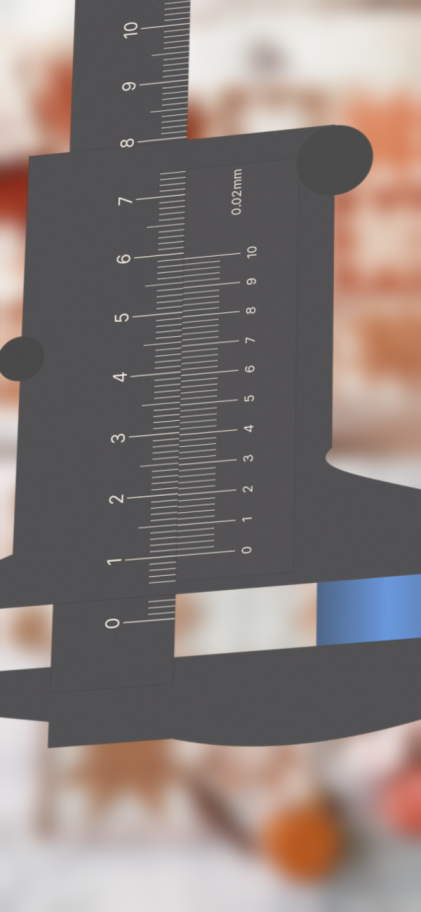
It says 10.0 mm
